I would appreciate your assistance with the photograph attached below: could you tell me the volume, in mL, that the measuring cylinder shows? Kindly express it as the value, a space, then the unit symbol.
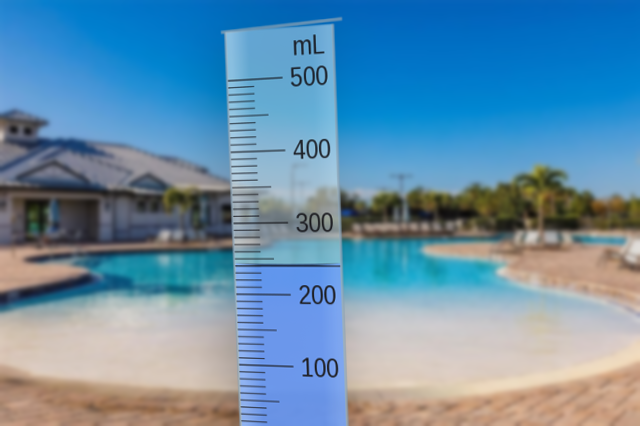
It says 240 mL
